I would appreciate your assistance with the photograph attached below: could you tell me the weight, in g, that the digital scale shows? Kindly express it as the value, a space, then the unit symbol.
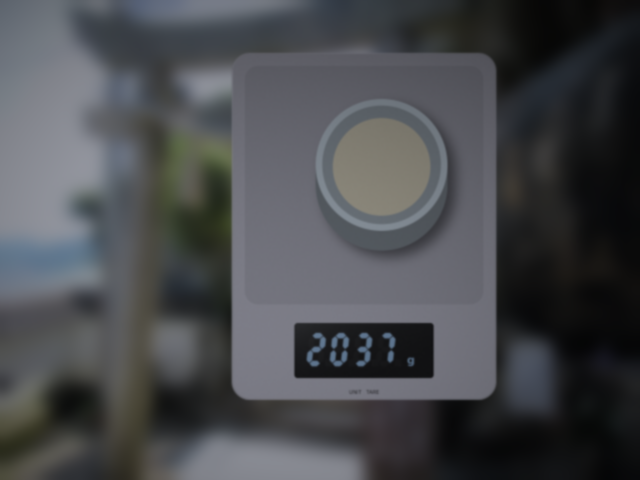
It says 2037 g
